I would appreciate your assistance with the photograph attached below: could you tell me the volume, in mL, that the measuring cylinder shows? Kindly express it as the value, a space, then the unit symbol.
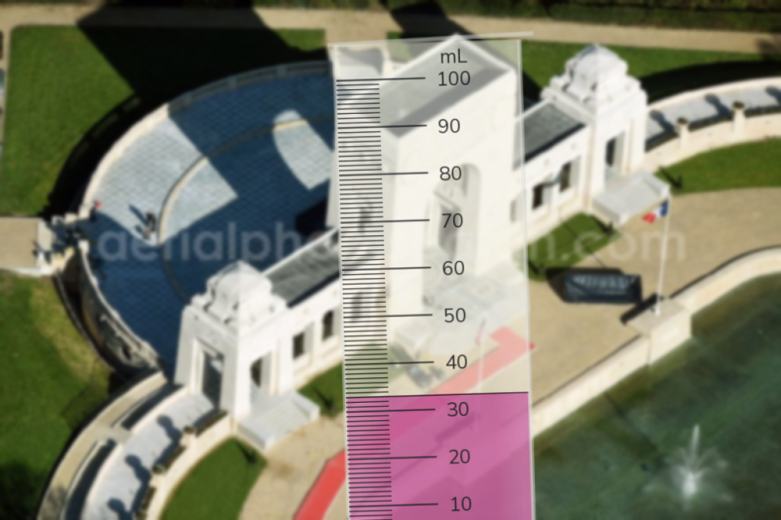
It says 33 mL
